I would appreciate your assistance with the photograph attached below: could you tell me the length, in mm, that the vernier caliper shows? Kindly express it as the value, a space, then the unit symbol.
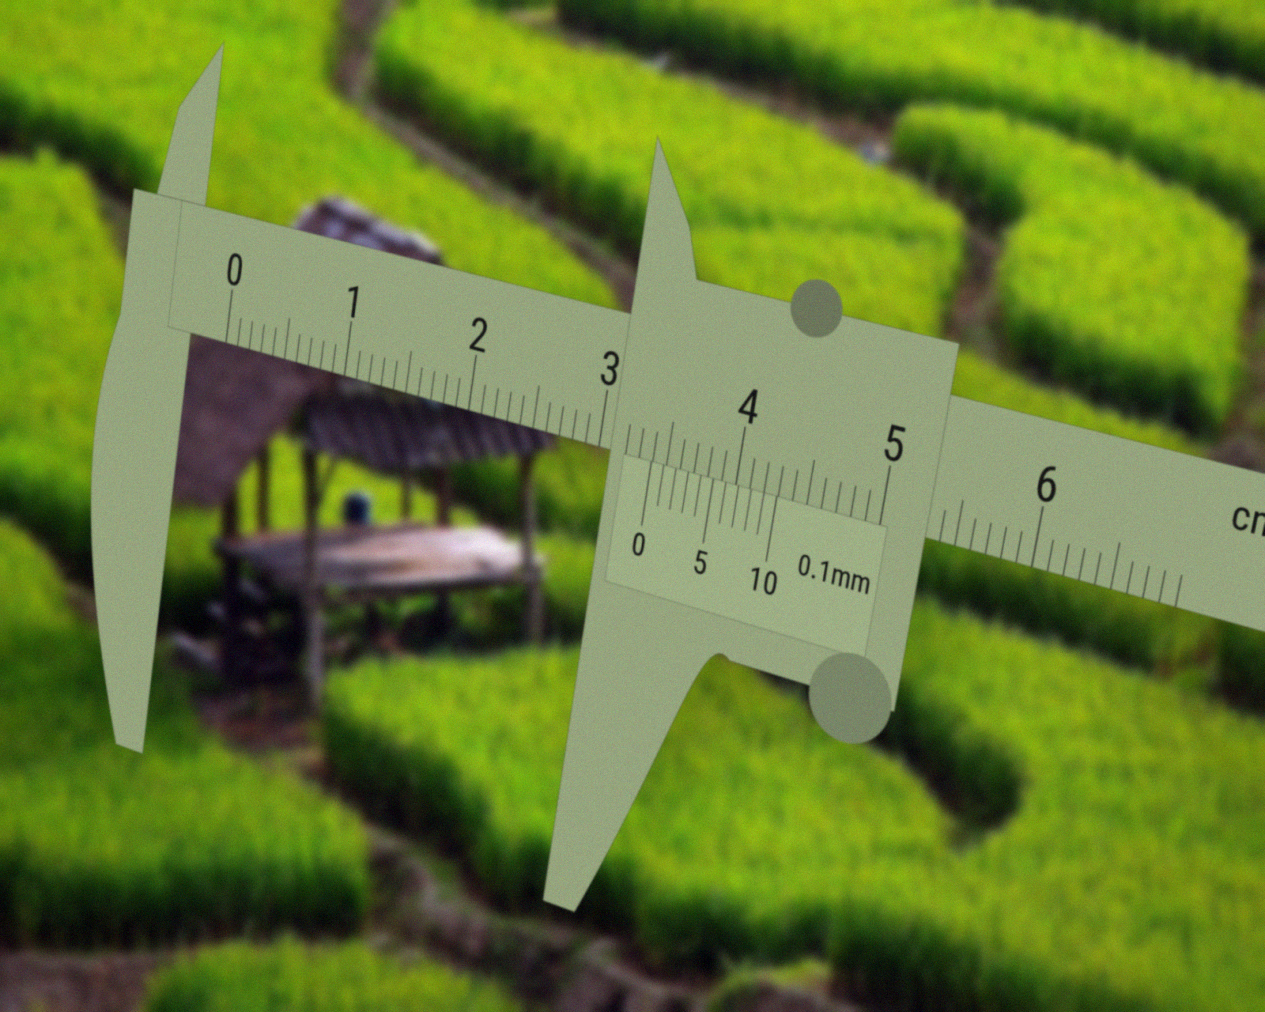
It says 33.9 mm
